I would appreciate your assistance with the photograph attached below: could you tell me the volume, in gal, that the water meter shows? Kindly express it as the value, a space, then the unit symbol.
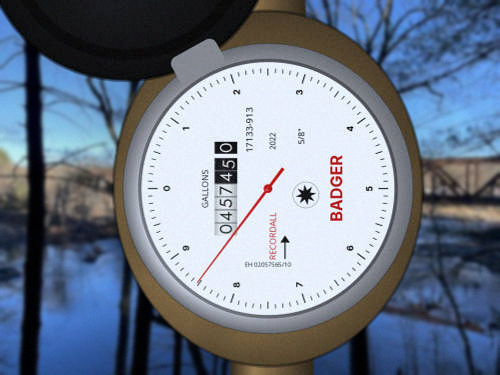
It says 457448.5 gal
